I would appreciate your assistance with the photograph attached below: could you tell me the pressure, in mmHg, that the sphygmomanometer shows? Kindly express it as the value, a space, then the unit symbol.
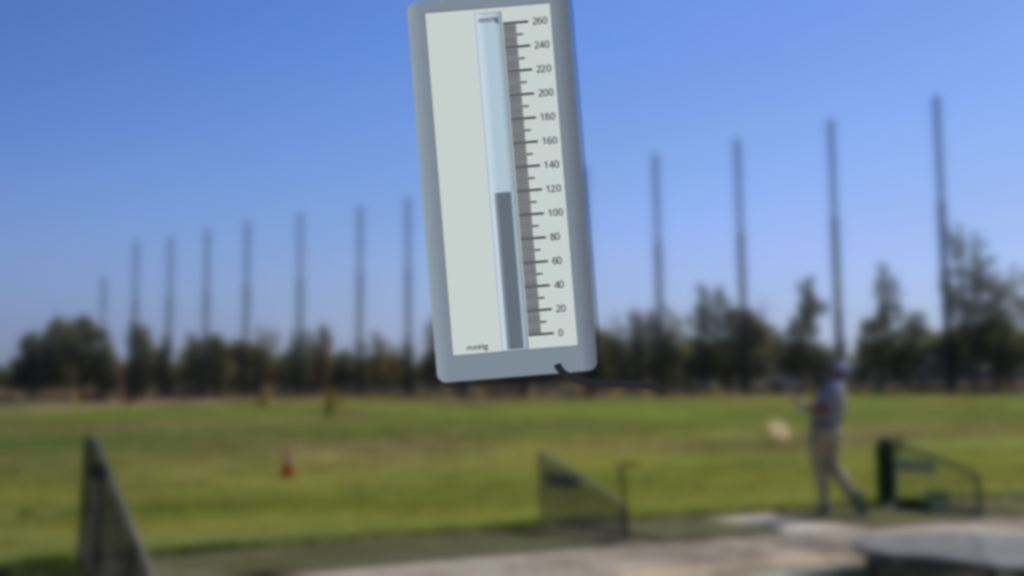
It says 120 mmHg
